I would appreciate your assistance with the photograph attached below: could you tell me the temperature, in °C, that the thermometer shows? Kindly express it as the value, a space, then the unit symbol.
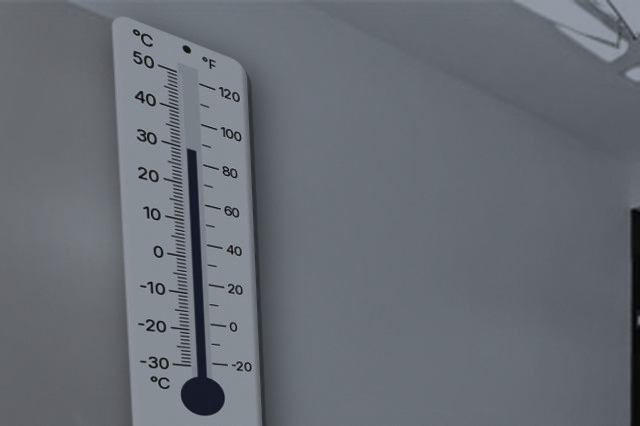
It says 30 °C
